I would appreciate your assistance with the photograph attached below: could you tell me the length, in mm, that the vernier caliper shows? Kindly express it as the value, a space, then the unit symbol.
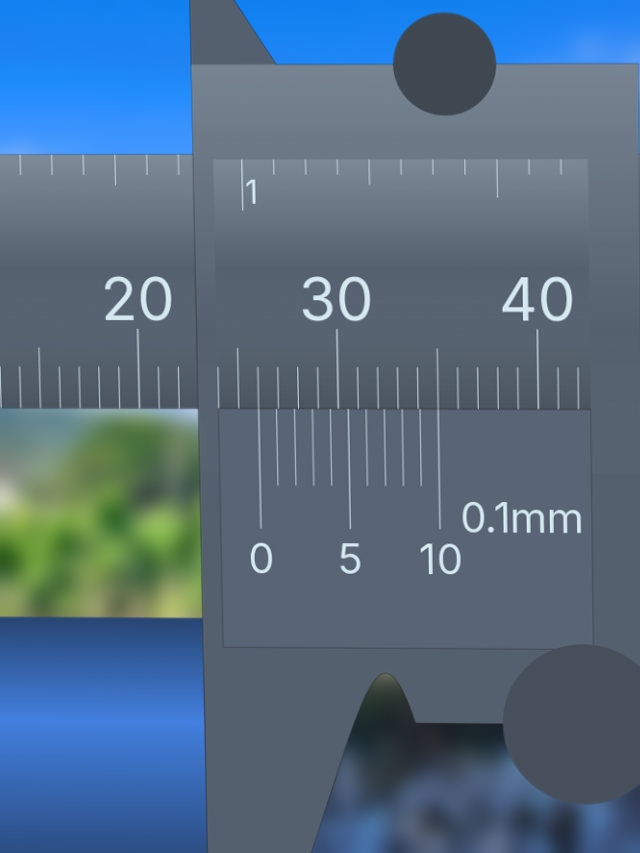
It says 26.0 mm
